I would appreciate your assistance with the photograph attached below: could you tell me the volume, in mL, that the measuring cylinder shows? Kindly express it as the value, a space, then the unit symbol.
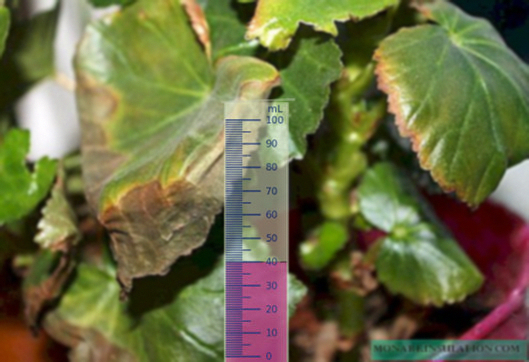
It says 40 mL
